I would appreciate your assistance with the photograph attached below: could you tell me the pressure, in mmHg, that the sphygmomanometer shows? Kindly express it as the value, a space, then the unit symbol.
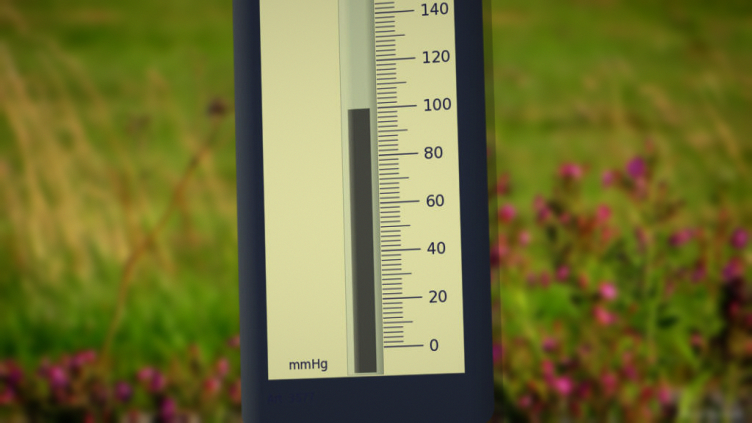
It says 100 mmHg
